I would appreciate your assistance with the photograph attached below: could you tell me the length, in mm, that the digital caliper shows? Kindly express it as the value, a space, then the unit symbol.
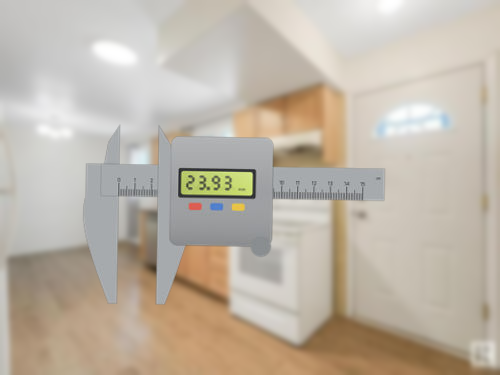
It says 23.93 mm
